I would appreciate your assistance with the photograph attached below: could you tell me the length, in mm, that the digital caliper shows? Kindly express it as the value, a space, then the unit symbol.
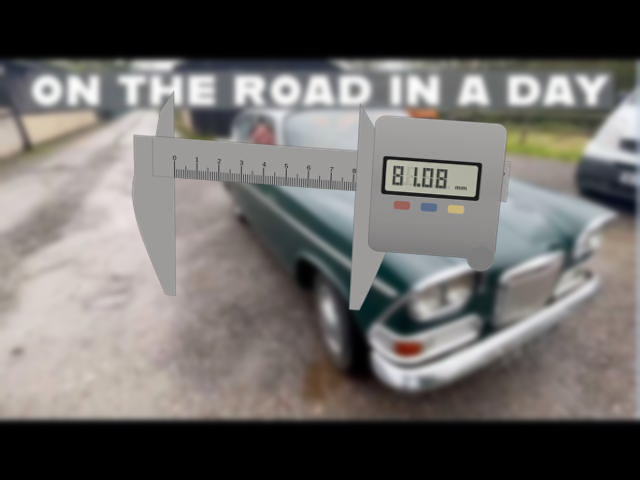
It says 81.08 mm
